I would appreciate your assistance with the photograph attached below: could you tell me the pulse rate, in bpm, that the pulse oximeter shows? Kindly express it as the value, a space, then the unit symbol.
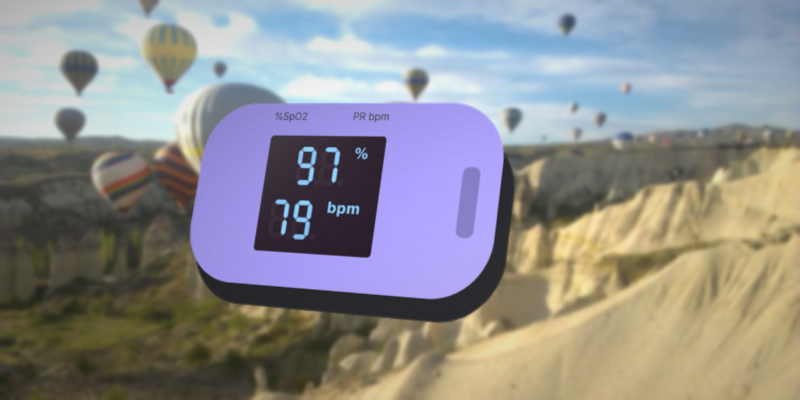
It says 79 bpm
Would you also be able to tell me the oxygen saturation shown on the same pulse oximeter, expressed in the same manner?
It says 97 %
